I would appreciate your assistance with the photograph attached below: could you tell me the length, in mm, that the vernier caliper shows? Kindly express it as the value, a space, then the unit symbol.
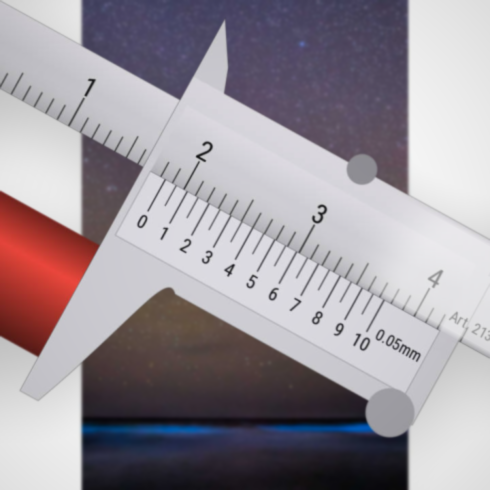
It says 18.4 mm
